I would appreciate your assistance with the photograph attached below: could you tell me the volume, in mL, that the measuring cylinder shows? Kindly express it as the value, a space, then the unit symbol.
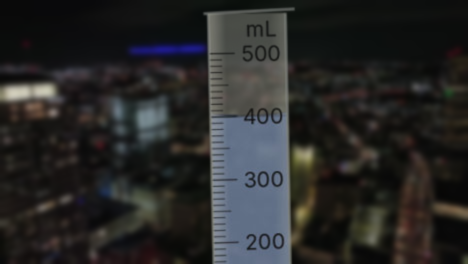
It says 400 mL
